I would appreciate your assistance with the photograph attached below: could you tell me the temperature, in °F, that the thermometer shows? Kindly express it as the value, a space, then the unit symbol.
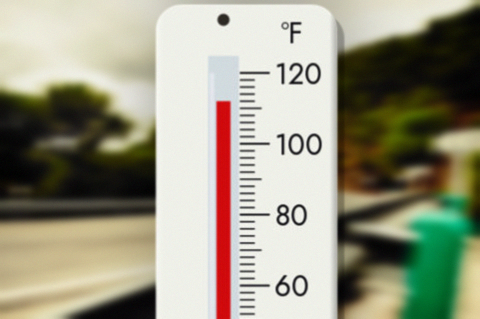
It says 112 °F
